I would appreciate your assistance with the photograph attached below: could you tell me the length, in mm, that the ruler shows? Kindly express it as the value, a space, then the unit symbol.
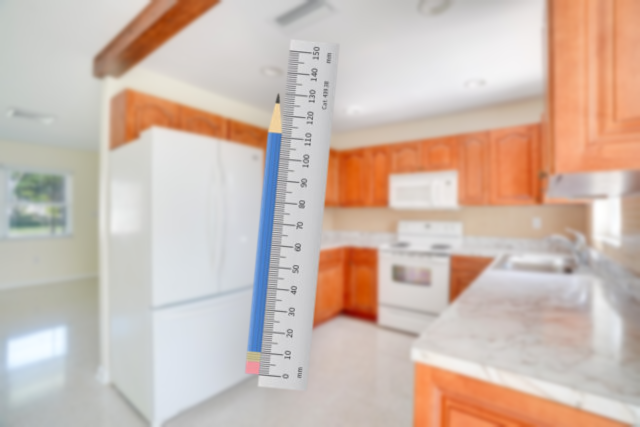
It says 130 mm
